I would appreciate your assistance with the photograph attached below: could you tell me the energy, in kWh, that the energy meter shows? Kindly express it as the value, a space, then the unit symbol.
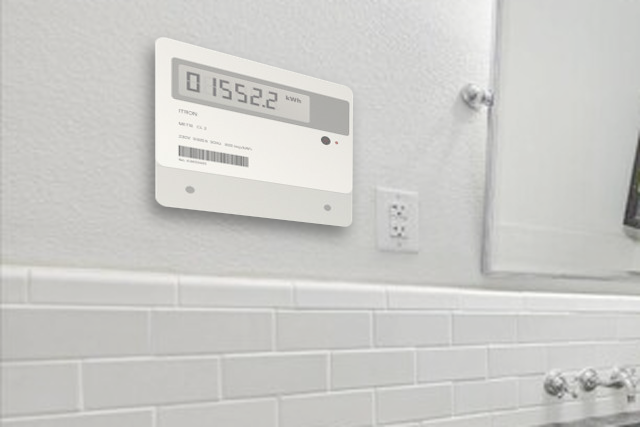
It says 1552.2 kWh
